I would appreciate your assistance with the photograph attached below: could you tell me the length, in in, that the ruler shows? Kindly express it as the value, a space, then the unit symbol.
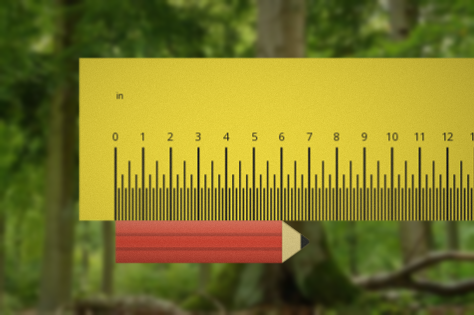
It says 7 in
